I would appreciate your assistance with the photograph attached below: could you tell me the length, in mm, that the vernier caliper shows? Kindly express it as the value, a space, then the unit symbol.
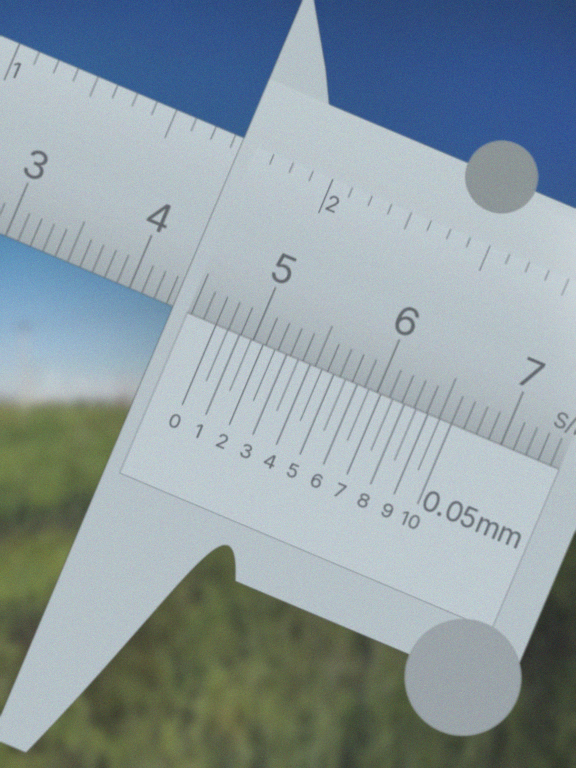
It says 47.0 mm
